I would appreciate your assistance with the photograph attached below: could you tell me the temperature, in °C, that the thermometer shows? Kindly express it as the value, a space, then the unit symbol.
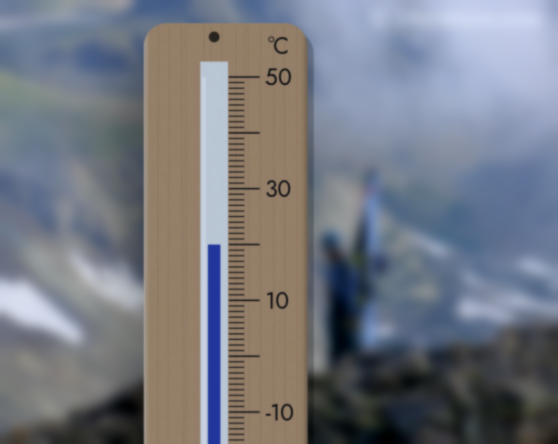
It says 20 °C
